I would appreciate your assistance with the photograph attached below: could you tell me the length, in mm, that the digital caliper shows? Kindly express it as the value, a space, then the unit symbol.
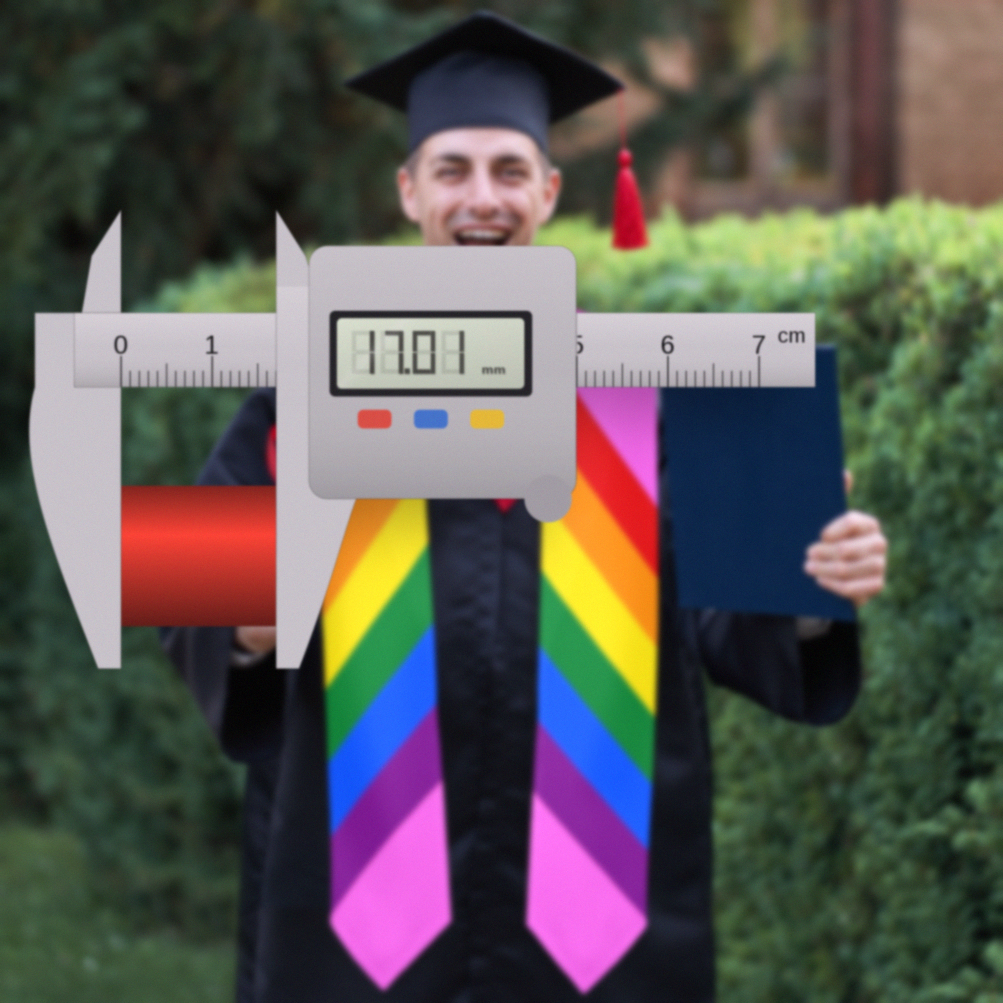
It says 17.01 mm
